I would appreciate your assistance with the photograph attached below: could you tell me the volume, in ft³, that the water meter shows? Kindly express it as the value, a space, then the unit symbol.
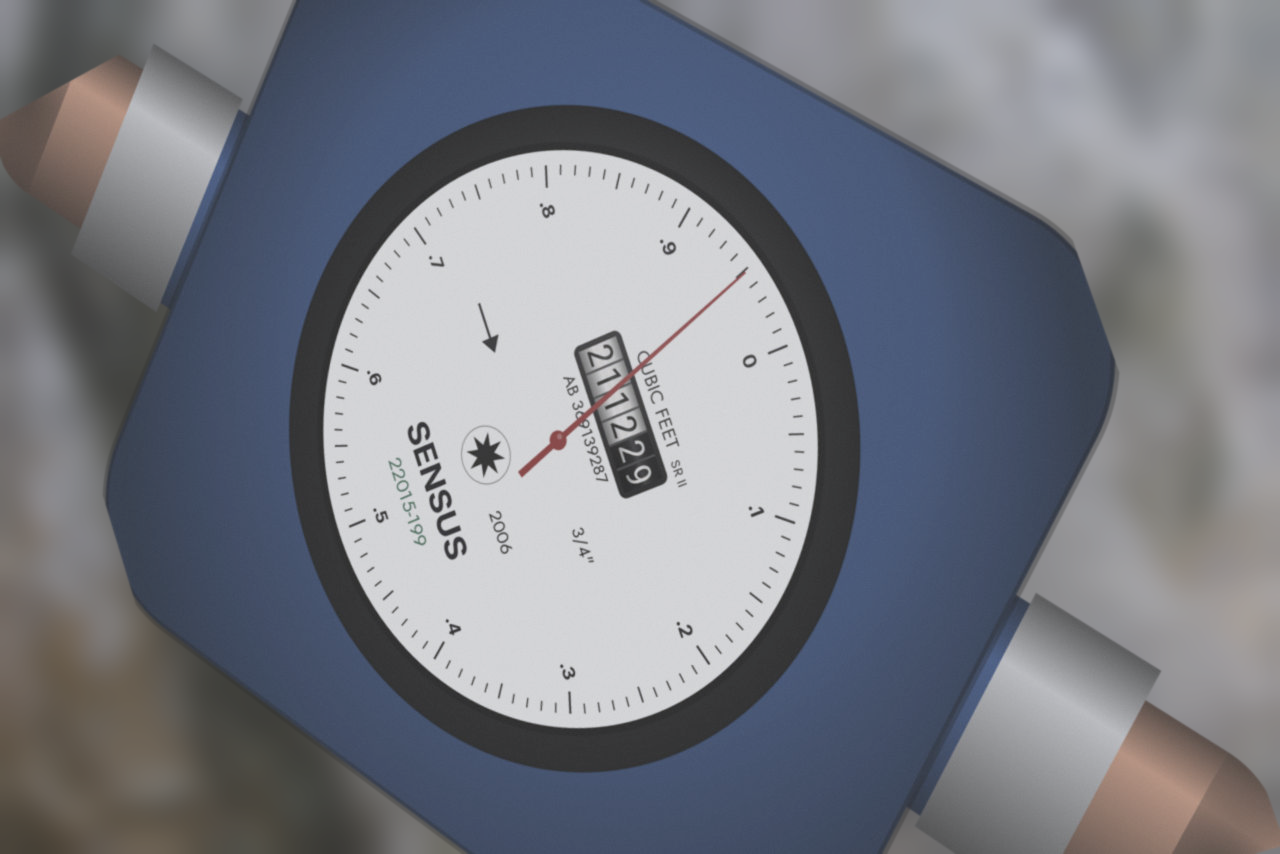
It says 211228.95 ft³
